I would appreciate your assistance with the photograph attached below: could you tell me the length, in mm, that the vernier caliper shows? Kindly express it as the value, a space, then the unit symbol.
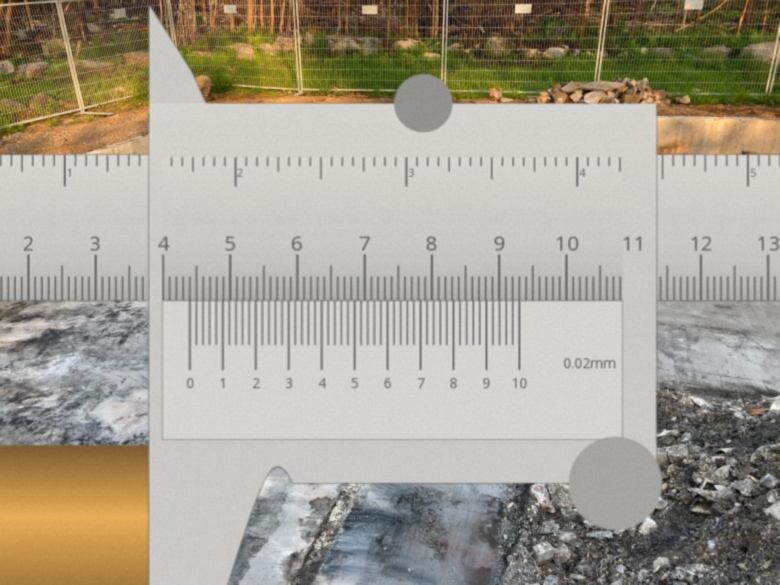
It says 44.0 mm
